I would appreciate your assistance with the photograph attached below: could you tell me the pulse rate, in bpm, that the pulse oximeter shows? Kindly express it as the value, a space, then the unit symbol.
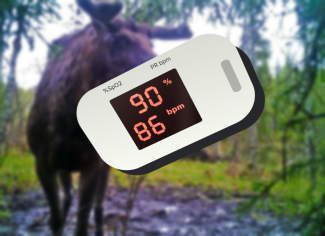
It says 86 bpm
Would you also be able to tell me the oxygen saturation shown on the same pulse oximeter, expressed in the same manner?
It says 90 %
